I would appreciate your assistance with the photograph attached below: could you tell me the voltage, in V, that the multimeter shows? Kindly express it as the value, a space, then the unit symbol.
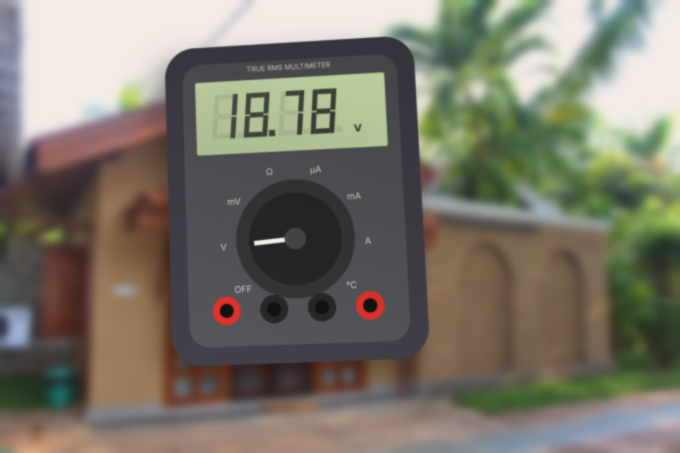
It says 18.78 V
